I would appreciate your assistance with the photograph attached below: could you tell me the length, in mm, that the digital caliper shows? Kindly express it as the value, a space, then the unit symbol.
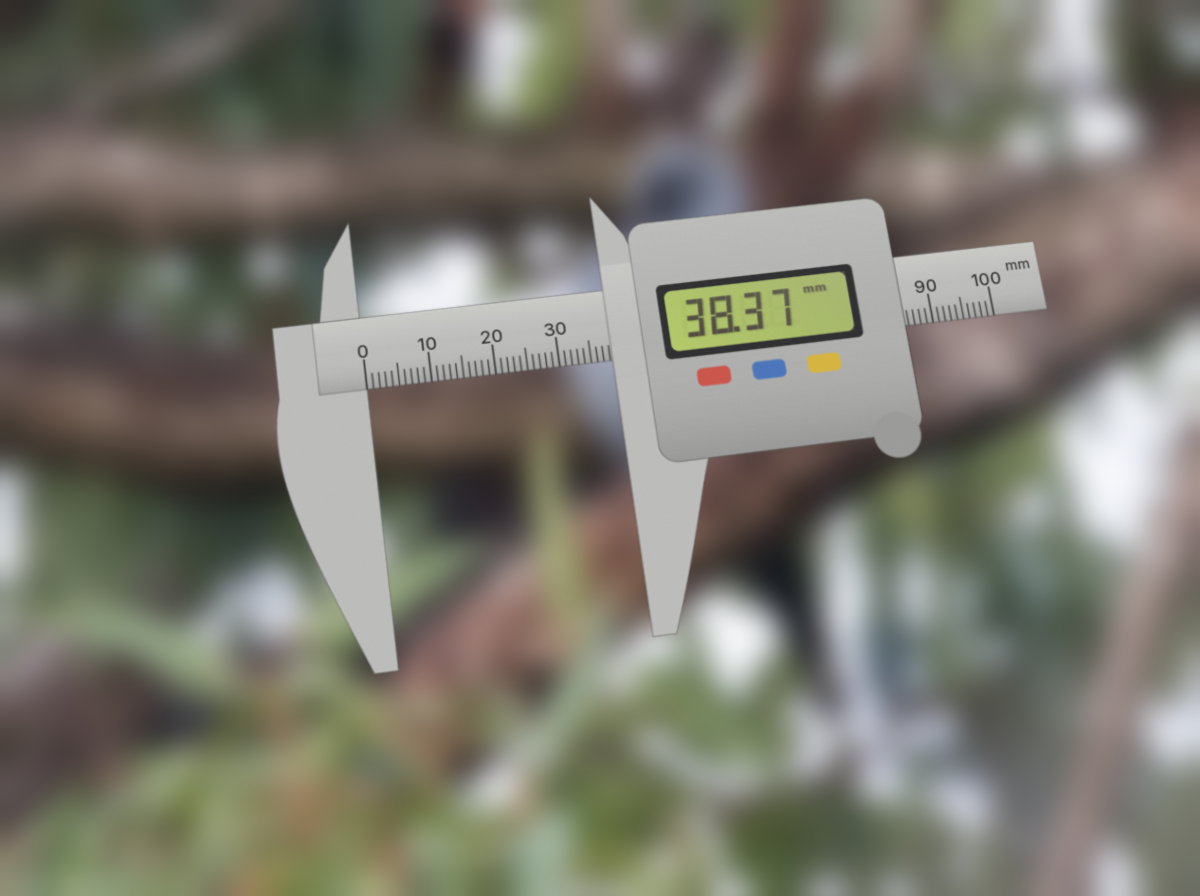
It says 38.37 mm
